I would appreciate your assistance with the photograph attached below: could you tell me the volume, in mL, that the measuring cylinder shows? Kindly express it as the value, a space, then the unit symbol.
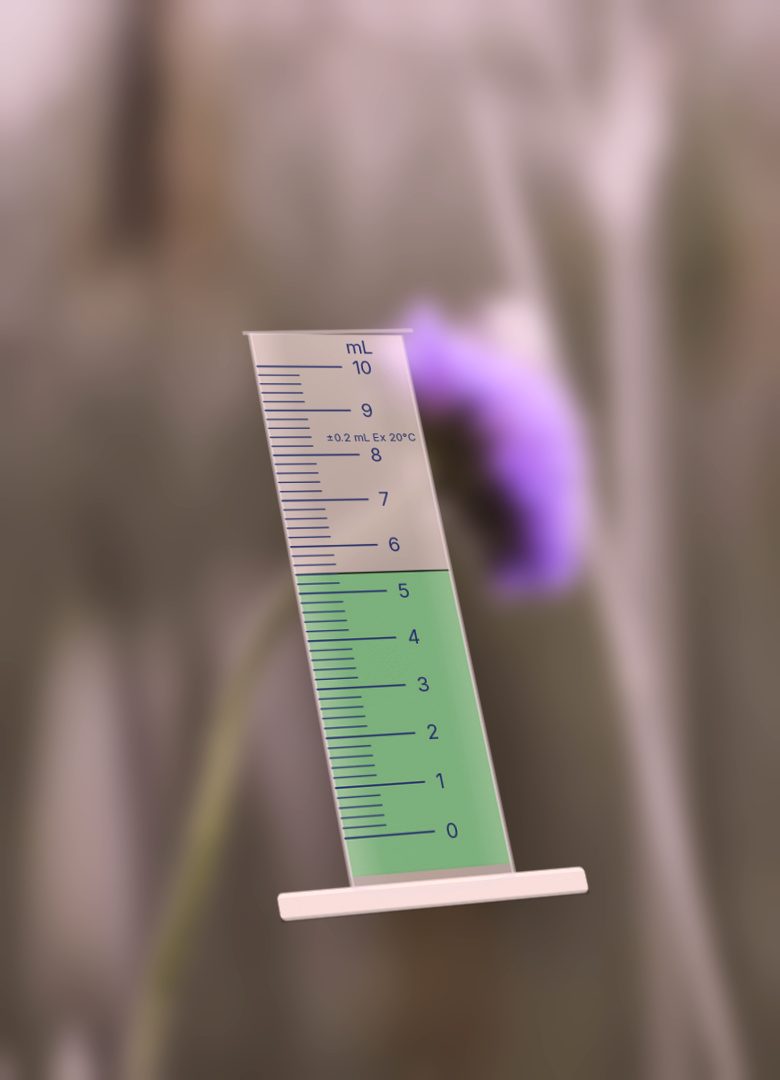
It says 5.4 mL
